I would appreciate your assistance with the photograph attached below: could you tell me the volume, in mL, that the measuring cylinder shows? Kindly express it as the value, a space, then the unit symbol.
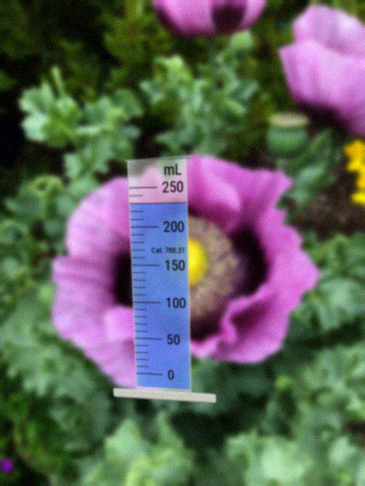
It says 230 mL
